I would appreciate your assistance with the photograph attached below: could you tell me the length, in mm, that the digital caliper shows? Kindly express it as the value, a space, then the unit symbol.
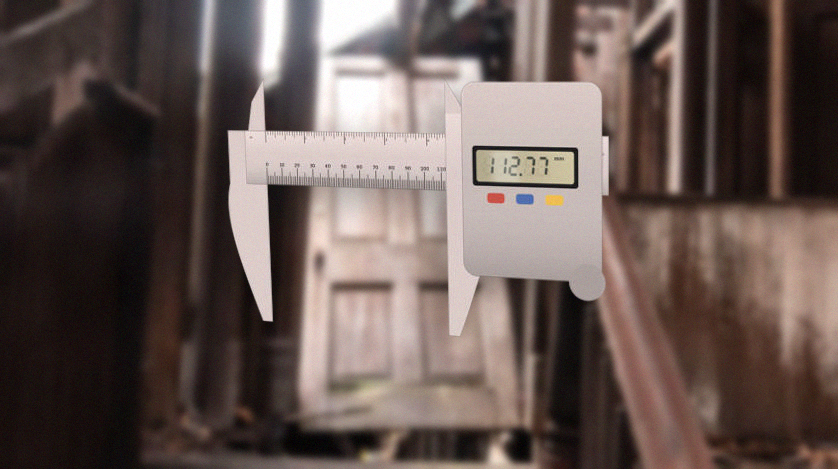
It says 112.77 mm
